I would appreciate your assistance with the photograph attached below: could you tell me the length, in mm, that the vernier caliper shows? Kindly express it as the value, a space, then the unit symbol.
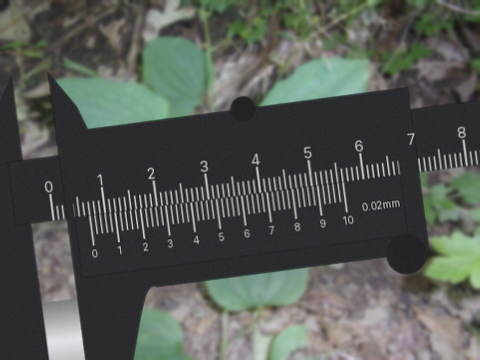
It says 7.0 mm
